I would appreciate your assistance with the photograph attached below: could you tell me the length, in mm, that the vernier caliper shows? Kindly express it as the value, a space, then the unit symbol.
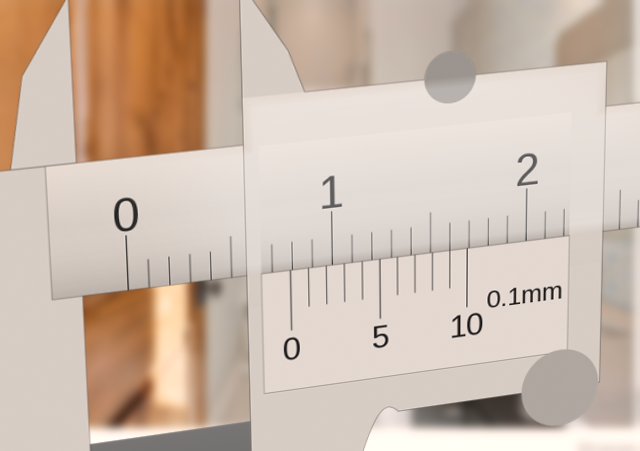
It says 7.9 mm
